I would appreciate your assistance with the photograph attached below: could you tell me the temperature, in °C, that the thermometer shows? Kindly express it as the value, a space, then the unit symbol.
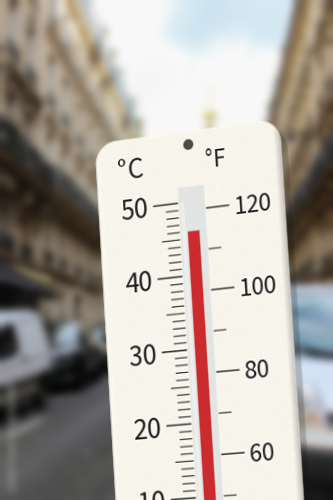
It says 46 °C
